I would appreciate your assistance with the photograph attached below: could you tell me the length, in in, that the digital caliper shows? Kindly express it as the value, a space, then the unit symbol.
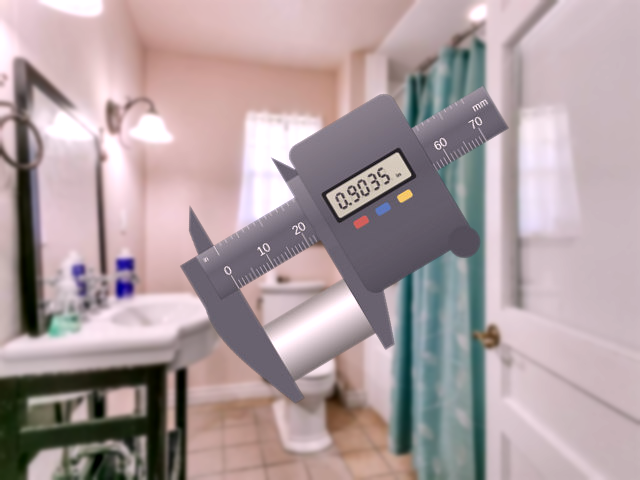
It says 0.9035 in
